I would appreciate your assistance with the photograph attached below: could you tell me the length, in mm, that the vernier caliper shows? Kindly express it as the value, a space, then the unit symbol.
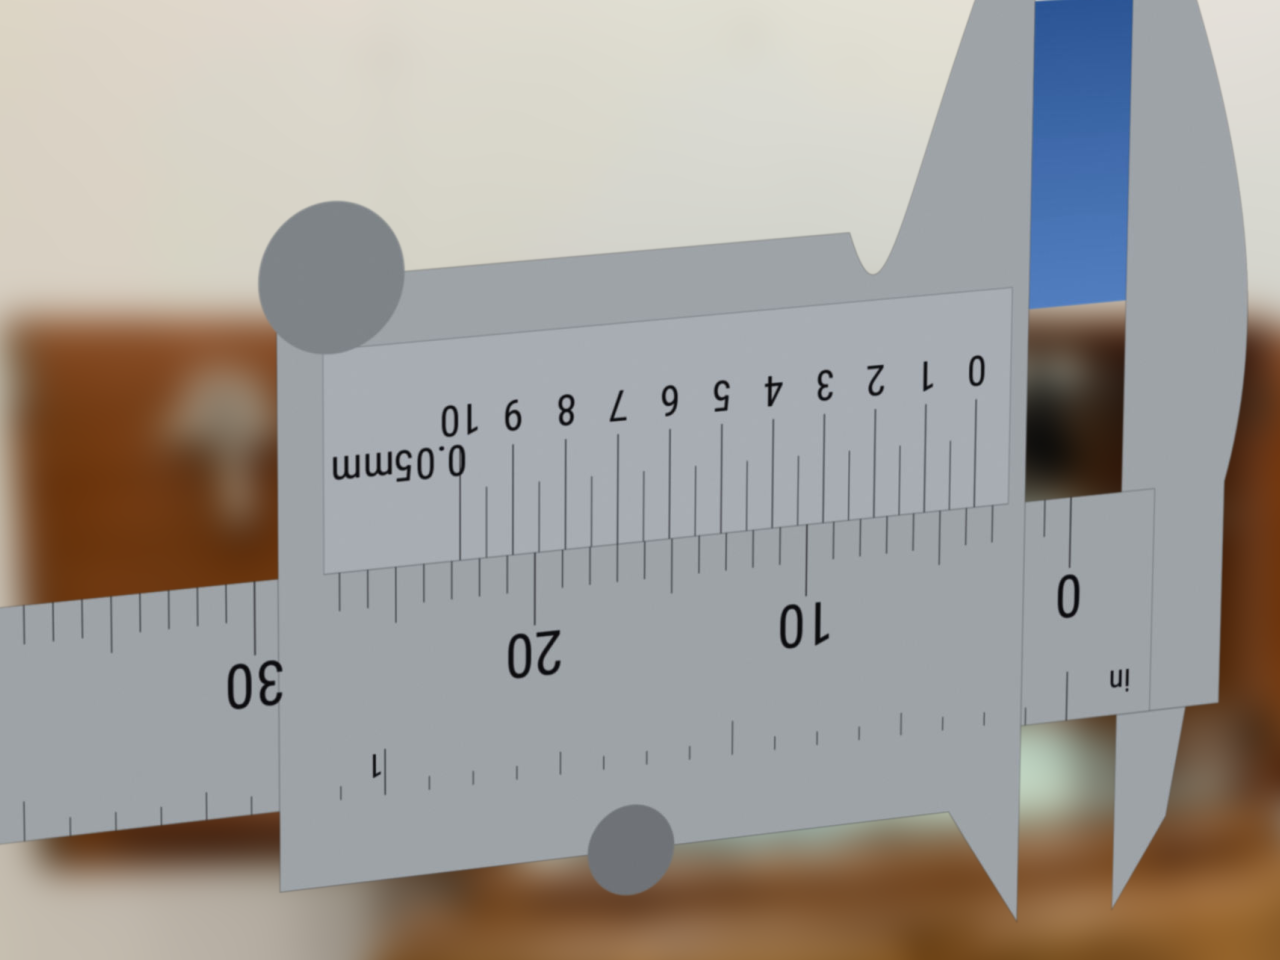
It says 3.70 mm
